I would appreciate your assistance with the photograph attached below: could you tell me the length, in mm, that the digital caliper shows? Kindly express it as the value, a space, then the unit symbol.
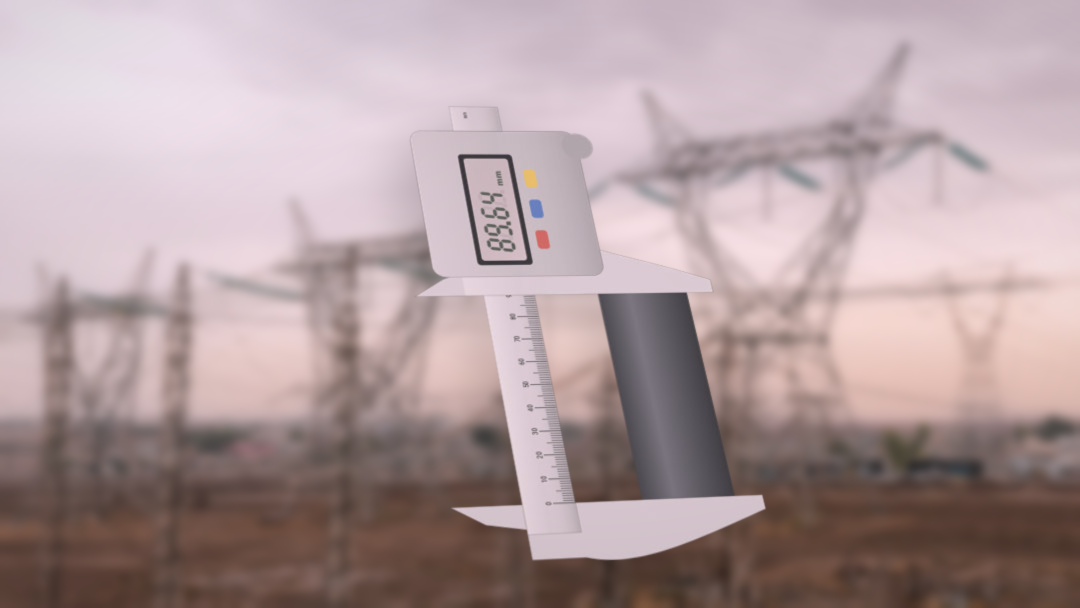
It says 89.64 mm
